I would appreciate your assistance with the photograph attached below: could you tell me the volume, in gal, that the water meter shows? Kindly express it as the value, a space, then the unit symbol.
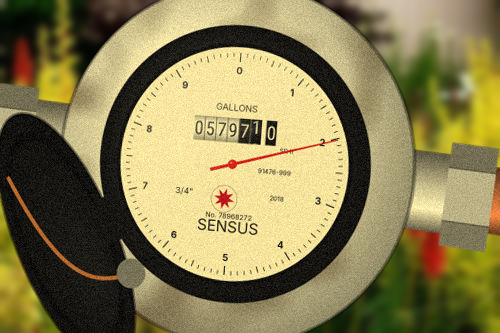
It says 579712.0 gal
